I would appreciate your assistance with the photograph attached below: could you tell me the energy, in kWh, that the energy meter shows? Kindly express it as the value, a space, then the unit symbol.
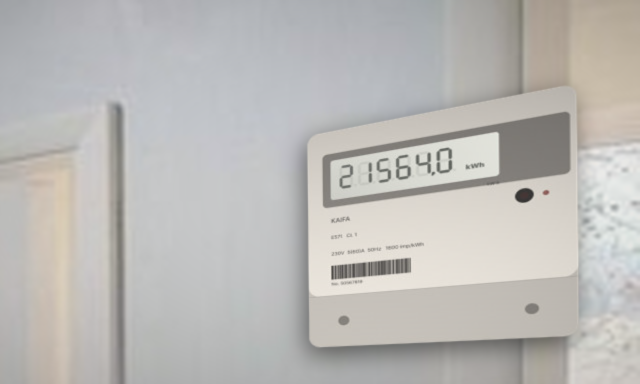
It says 21564.0 kWh
